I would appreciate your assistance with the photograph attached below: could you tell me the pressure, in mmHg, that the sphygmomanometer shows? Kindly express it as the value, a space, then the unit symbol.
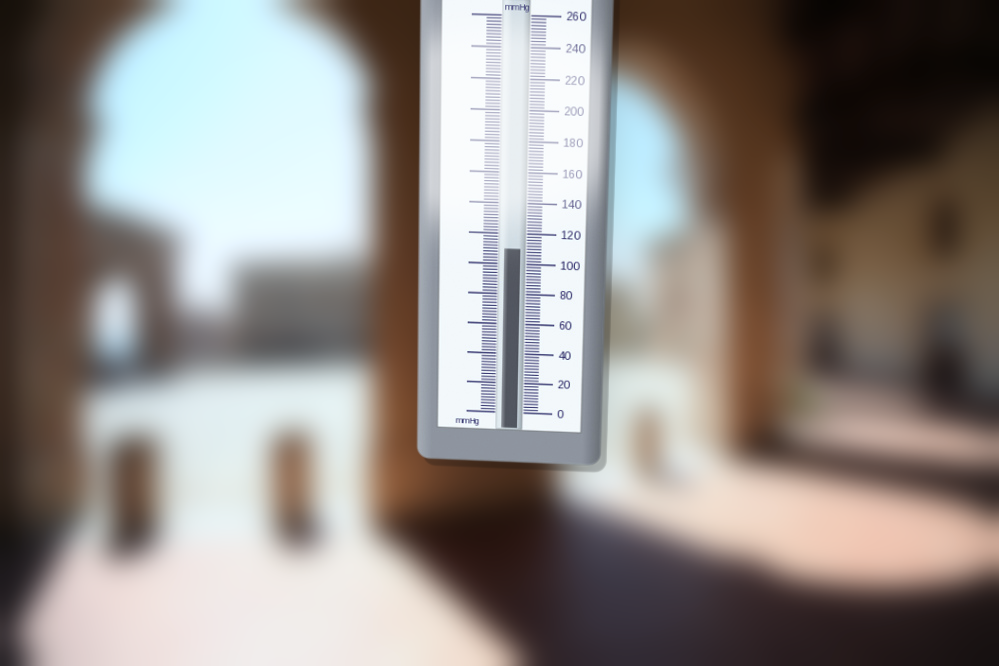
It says 110 mmHg
